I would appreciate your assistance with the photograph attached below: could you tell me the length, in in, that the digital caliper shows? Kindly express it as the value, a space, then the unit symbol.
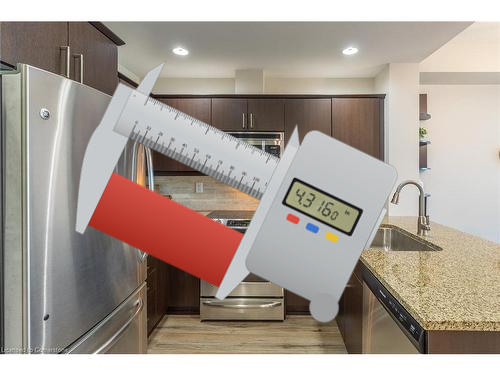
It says 4.3160 in
